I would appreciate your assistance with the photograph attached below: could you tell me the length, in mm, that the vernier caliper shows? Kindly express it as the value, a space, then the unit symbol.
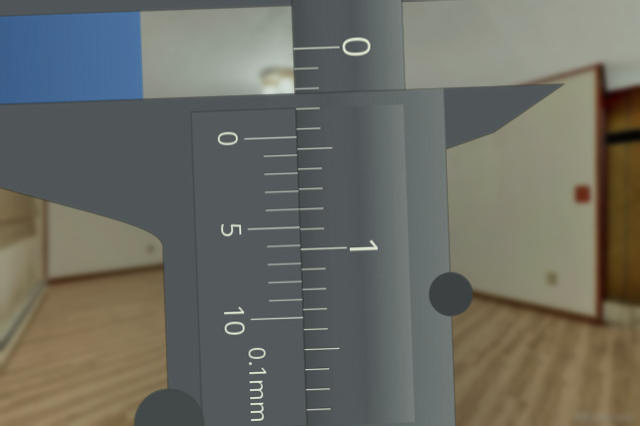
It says 4.4 mm
